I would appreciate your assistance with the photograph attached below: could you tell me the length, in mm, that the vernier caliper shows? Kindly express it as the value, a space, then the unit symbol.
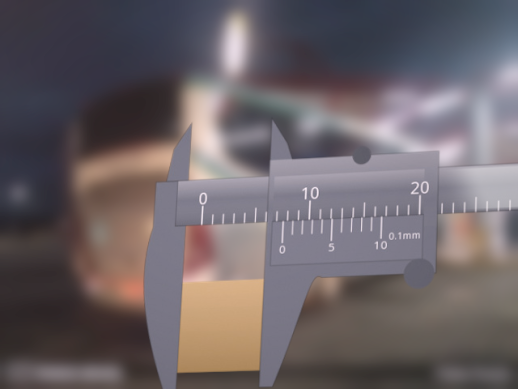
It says 7.6 mm
